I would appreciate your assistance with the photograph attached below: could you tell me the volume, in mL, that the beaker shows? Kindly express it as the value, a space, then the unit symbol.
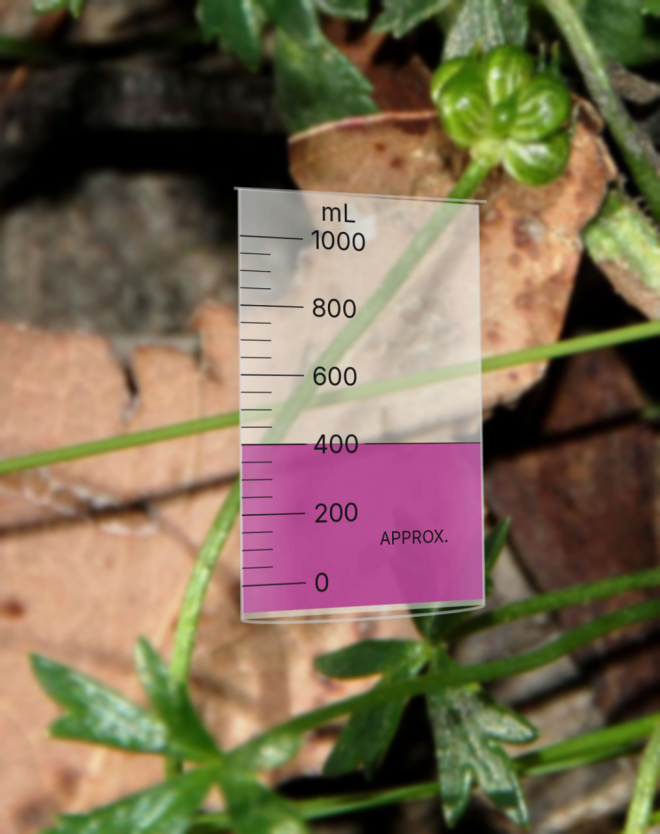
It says 400 mL
